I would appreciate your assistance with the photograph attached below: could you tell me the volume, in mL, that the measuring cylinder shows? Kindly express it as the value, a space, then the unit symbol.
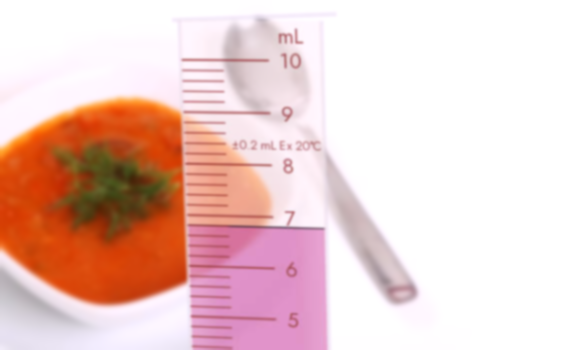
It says 6.8 mL
